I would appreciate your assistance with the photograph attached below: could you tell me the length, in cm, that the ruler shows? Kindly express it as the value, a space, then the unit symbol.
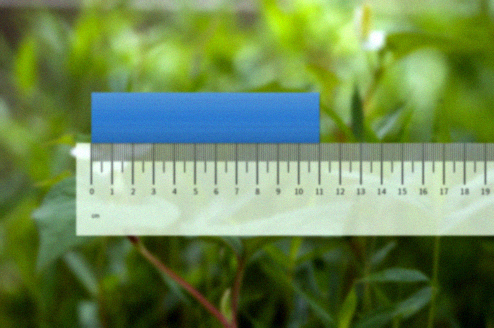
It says 11 cm
